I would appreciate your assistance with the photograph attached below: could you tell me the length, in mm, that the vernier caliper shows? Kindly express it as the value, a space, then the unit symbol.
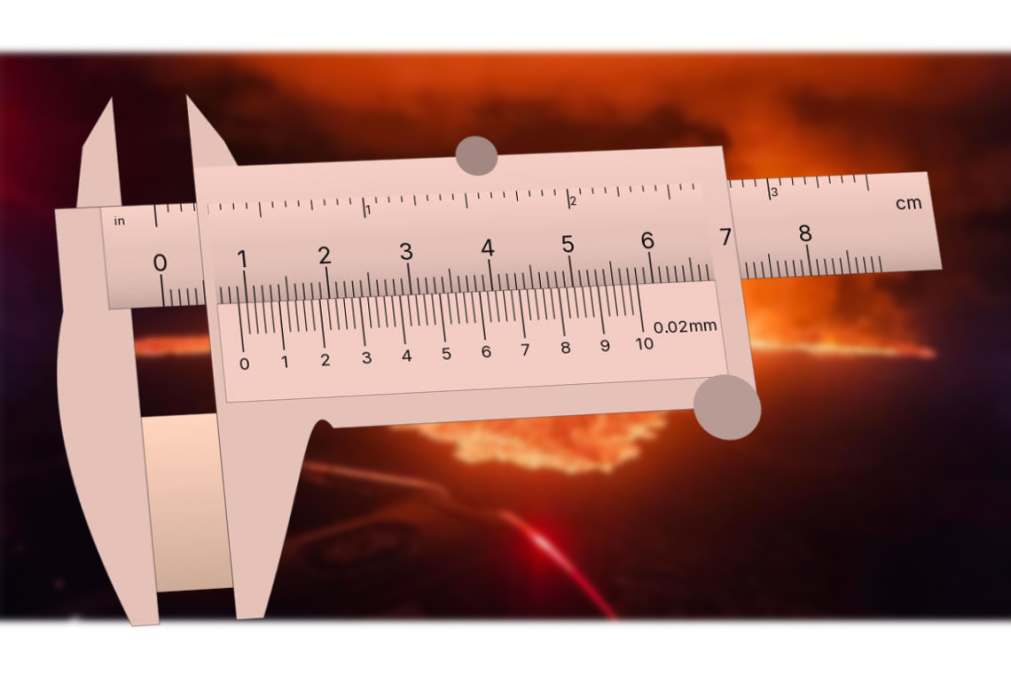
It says 9.0 mm
